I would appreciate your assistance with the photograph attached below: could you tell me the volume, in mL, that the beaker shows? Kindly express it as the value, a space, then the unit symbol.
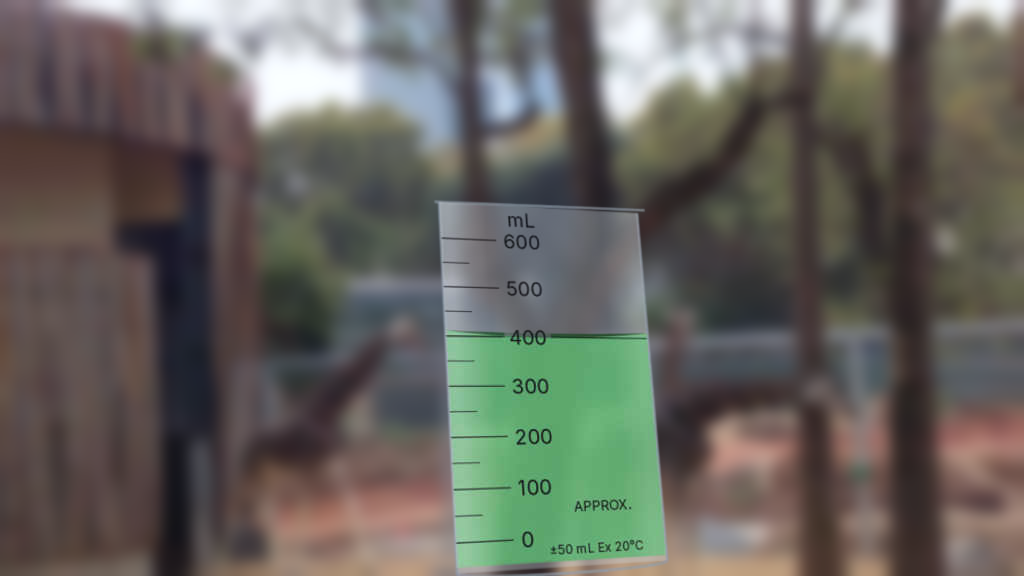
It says 400 mL
